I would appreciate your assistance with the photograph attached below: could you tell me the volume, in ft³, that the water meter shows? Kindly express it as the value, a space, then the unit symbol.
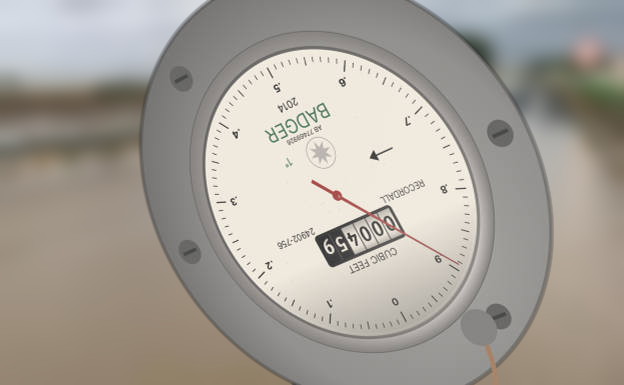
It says 458.89 ft³
